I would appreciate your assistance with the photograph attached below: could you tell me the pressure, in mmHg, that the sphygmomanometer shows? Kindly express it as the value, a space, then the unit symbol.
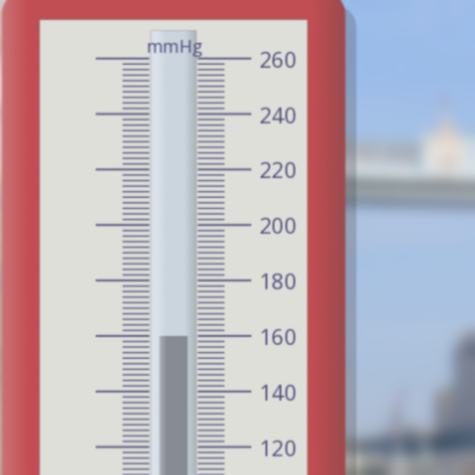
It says 160 mmHg
